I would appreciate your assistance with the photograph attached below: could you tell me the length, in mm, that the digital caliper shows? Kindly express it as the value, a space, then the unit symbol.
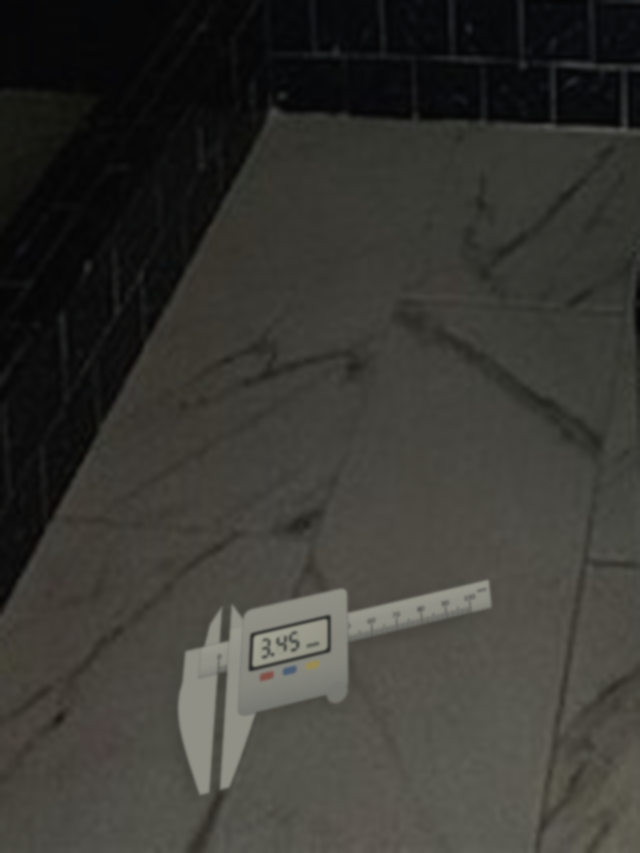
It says 3.45 mm
